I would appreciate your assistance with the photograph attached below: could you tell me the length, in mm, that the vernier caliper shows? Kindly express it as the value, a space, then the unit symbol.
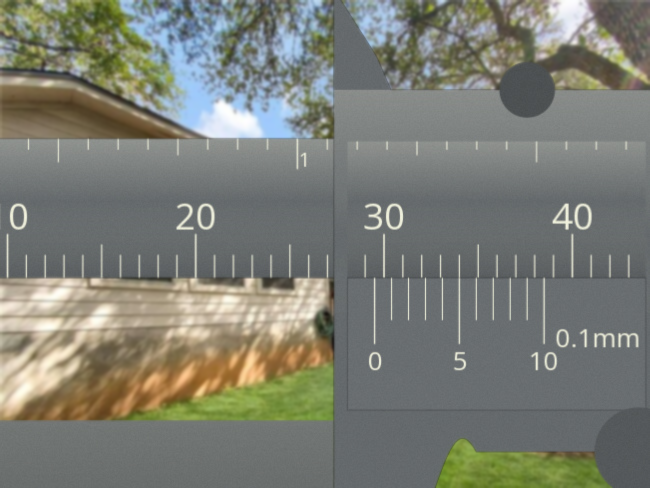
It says 29.5 mm
